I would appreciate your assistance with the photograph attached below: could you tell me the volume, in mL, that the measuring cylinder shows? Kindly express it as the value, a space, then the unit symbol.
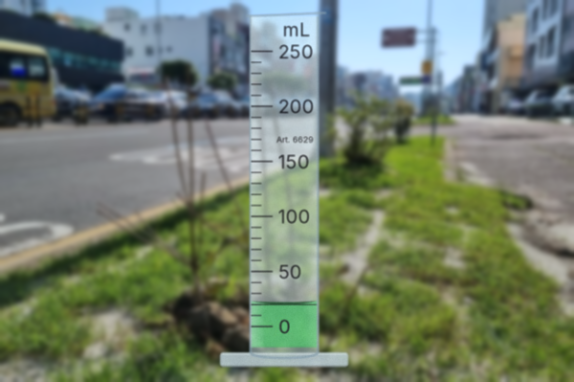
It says 20 mL
